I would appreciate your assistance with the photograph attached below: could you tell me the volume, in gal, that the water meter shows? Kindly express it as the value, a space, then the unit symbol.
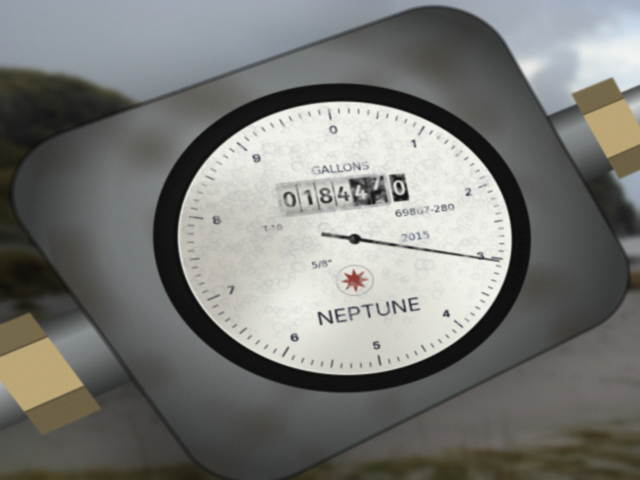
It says 184473.0 gal
